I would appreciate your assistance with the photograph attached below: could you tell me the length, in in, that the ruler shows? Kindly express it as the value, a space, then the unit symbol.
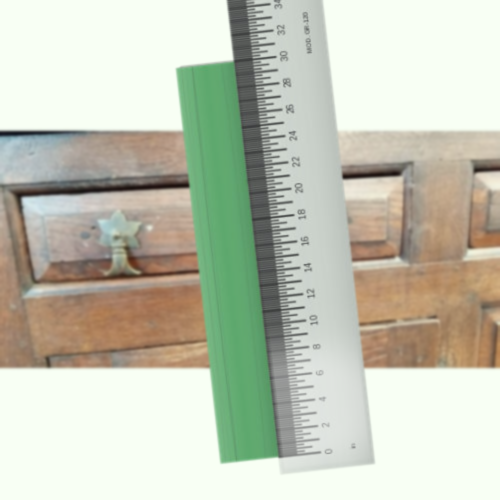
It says 30 in
